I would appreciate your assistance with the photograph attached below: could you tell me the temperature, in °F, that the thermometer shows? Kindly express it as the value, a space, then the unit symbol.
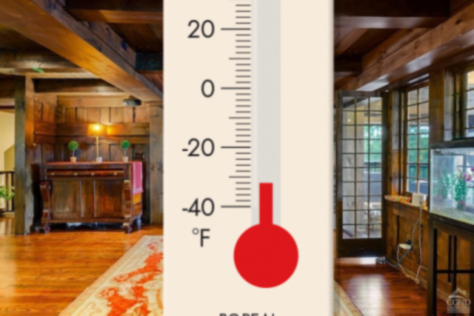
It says -32 °F
